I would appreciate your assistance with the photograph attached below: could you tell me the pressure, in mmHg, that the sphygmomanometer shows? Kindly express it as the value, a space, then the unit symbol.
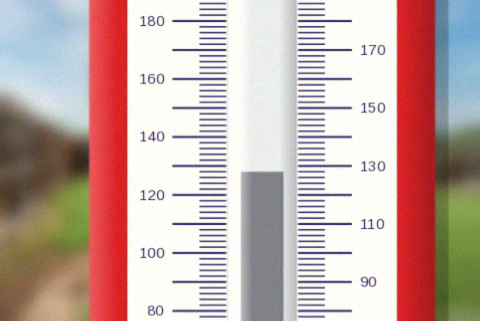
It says 128 mmHg
